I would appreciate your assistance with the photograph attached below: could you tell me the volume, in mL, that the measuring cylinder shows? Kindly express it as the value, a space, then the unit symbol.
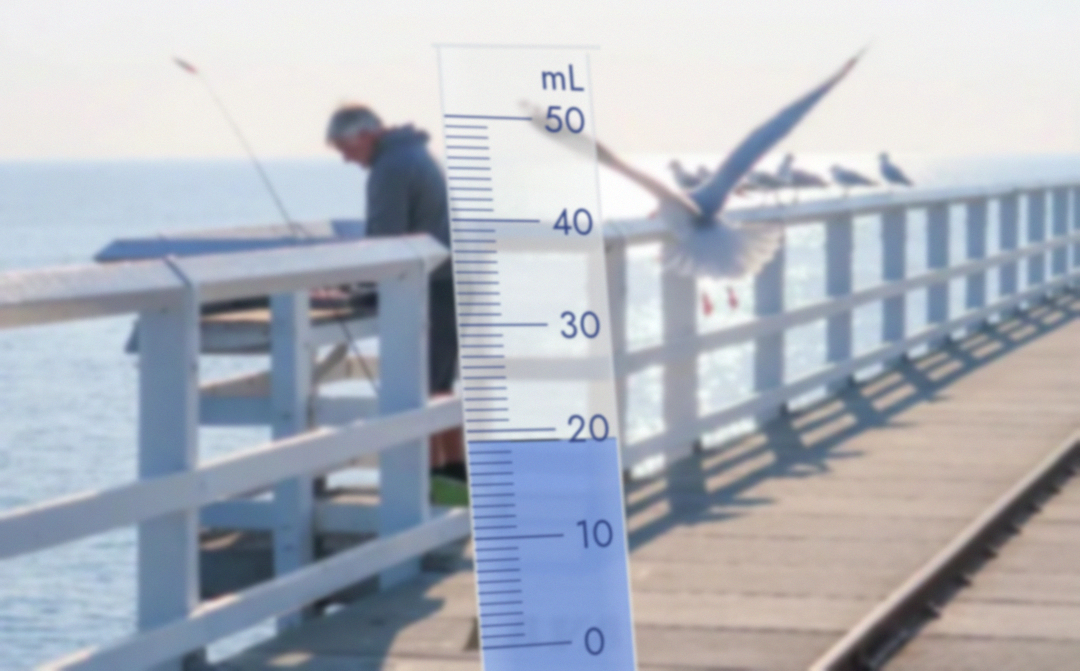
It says 19 mL
